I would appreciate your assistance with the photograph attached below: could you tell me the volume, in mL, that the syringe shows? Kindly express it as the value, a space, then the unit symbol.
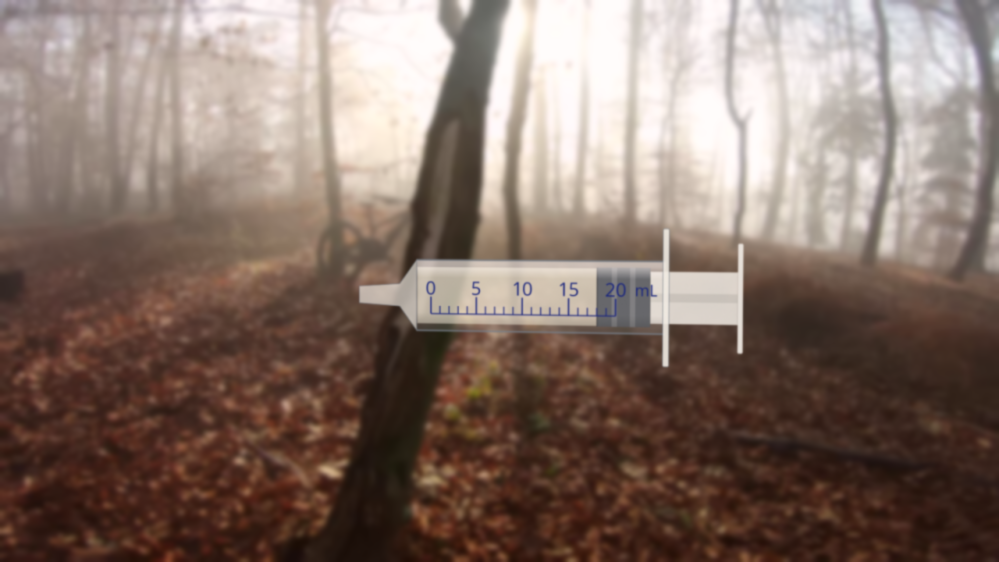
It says 18 mL
